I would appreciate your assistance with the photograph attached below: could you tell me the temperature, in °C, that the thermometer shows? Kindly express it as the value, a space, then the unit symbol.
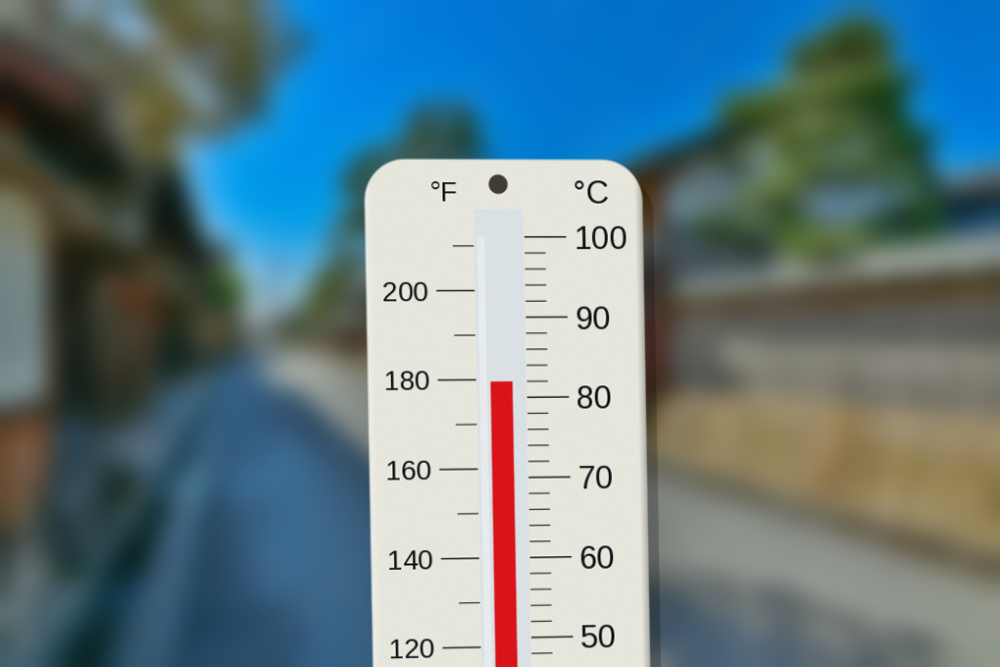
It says 82 °C
